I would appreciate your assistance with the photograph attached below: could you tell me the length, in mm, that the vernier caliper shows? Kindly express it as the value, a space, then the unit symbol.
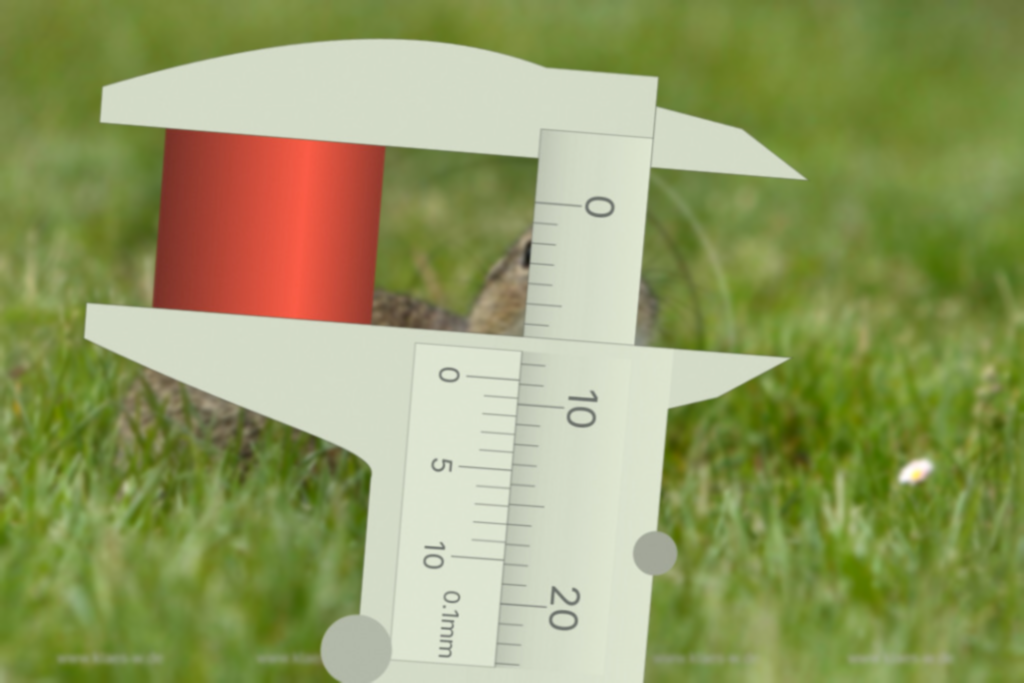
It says 8.8 mm
